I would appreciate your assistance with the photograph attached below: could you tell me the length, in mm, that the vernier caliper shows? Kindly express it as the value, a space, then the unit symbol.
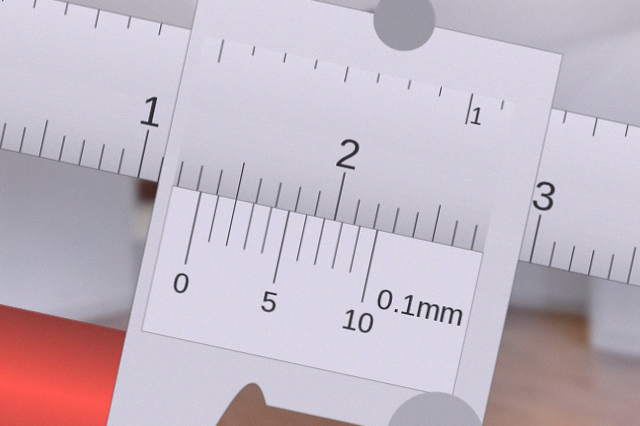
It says 13.2 mm
